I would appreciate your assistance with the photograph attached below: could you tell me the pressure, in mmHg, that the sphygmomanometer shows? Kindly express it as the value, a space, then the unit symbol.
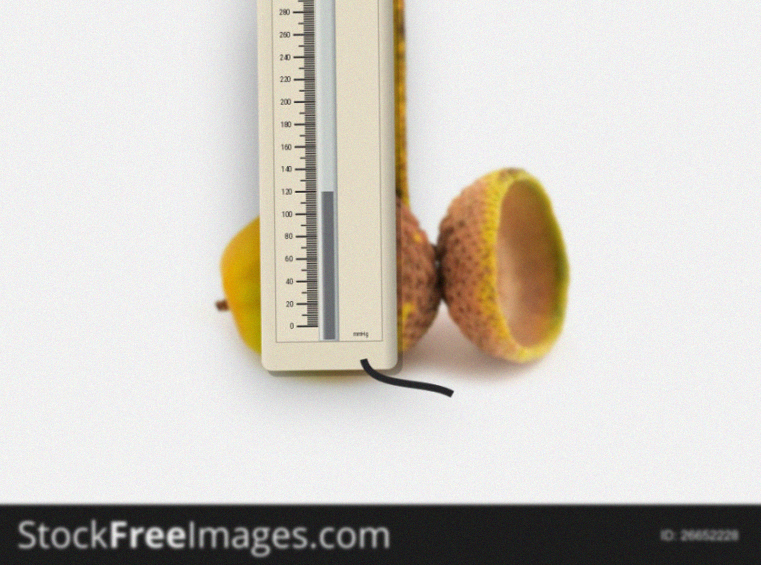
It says 120 mmHg
